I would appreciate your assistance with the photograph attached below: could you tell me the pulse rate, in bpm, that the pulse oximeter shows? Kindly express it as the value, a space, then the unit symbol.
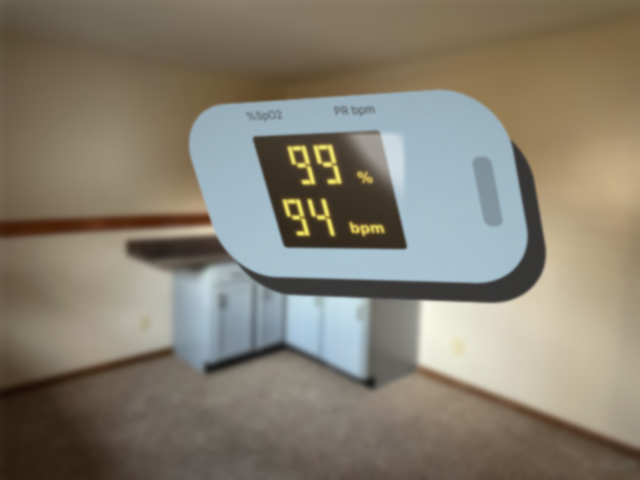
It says 94 bpm
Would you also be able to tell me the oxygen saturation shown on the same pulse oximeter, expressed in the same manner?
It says 99 %
